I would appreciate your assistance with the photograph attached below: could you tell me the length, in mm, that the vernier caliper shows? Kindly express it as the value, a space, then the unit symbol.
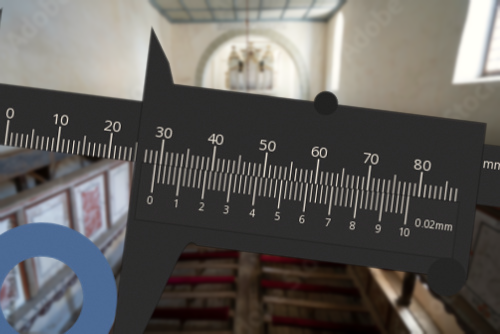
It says 29.0 mm
